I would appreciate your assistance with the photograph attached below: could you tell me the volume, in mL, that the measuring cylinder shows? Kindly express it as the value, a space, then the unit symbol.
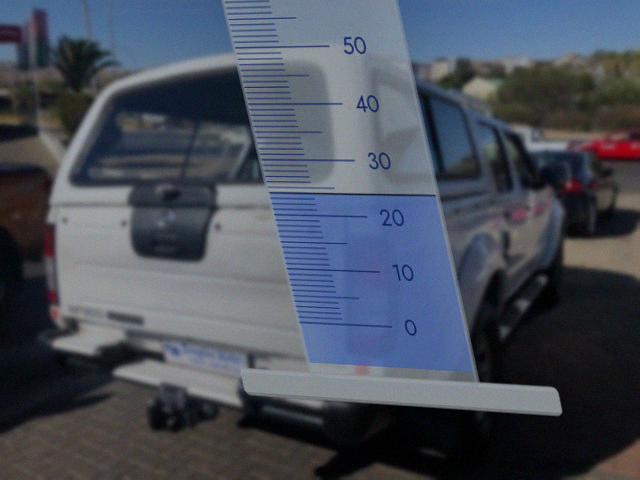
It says 24 mL
